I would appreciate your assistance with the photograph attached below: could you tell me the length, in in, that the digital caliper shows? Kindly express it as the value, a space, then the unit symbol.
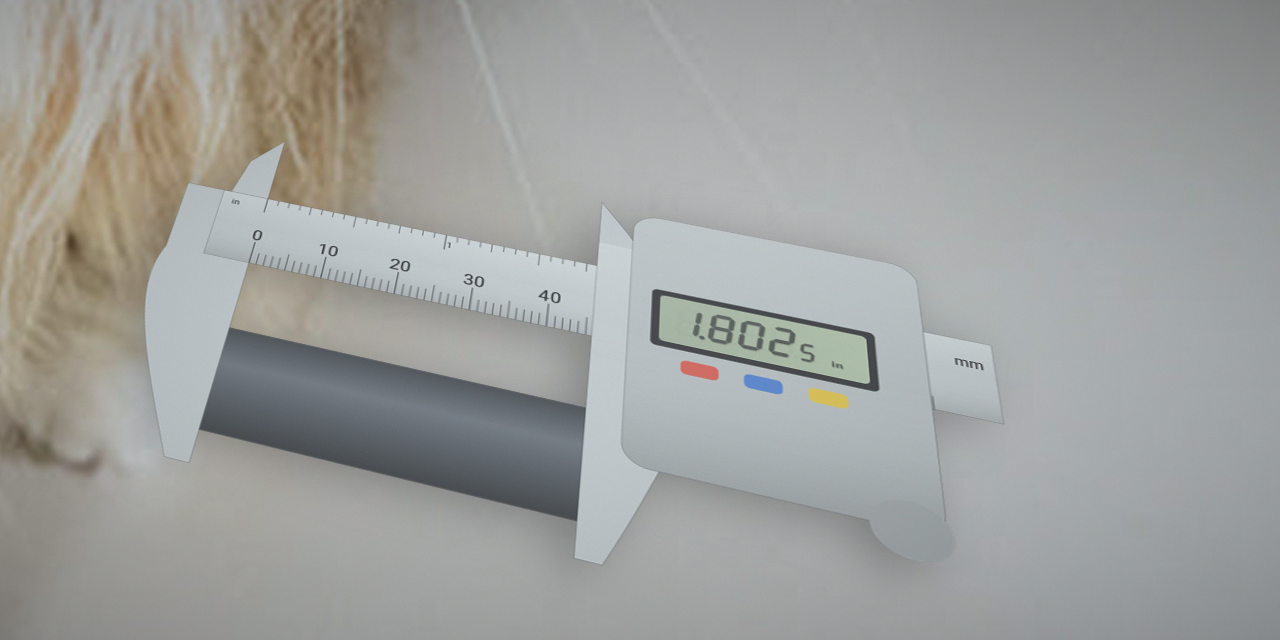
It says 1.8025 in
